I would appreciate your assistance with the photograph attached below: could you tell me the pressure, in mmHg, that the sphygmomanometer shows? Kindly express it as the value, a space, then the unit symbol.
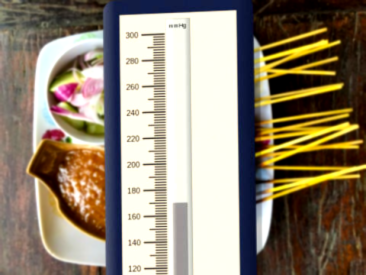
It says 170 mmHg
